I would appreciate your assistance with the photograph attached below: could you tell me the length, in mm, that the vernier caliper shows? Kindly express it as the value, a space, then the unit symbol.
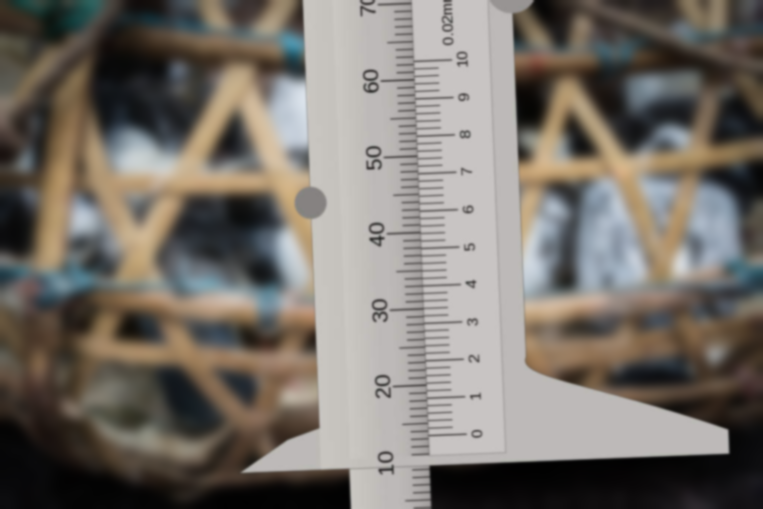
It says 13.4 mm
